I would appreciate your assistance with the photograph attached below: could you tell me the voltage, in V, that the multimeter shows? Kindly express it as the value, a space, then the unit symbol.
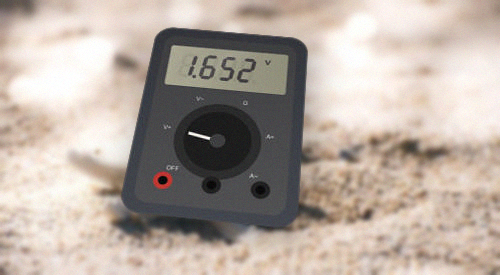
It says 1.652 V
